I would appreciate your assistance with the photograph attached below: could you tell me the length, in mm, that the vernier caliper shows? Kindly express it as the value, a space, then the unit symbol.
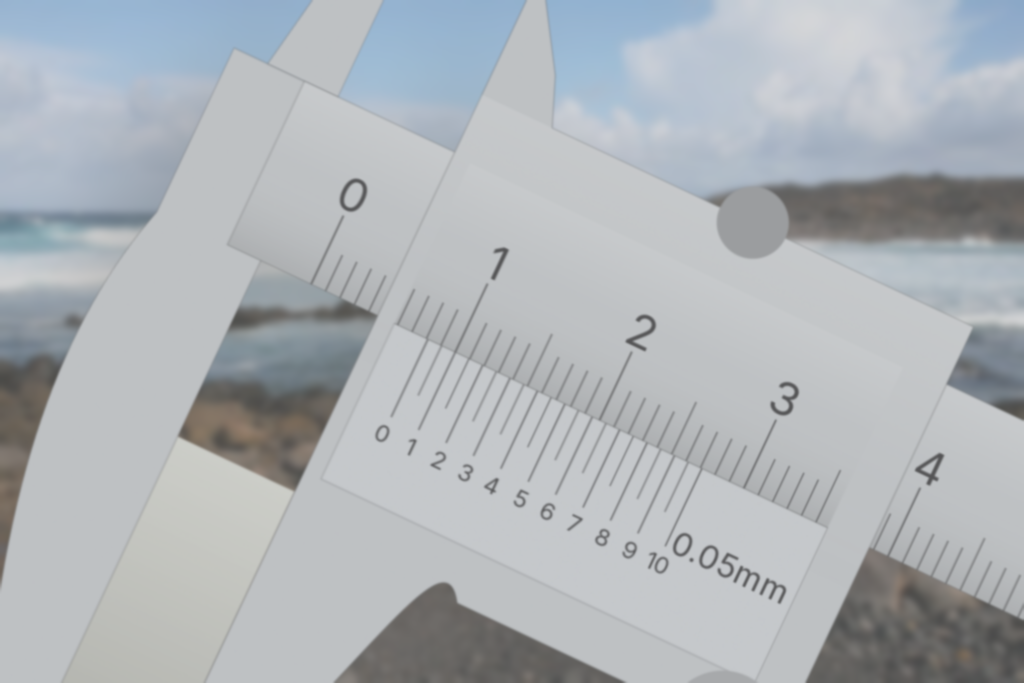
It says 8.1 mm
